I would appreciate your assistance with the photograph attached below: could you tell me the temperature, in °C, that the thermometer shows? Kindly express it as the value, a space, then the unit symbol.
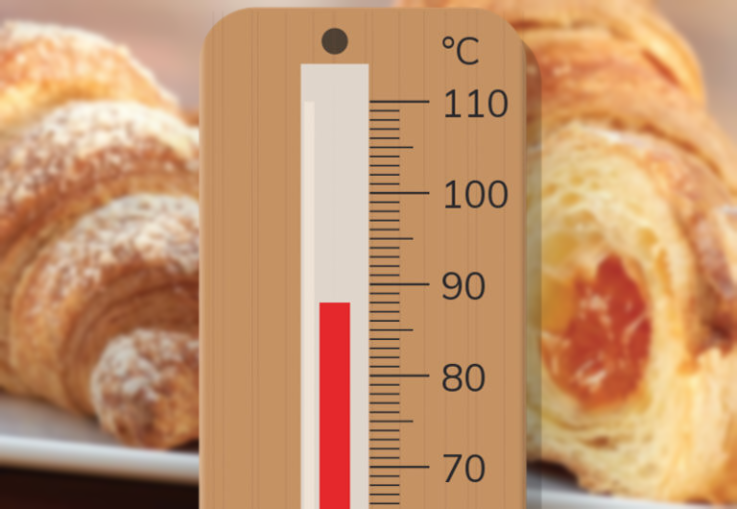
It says 88 °C
